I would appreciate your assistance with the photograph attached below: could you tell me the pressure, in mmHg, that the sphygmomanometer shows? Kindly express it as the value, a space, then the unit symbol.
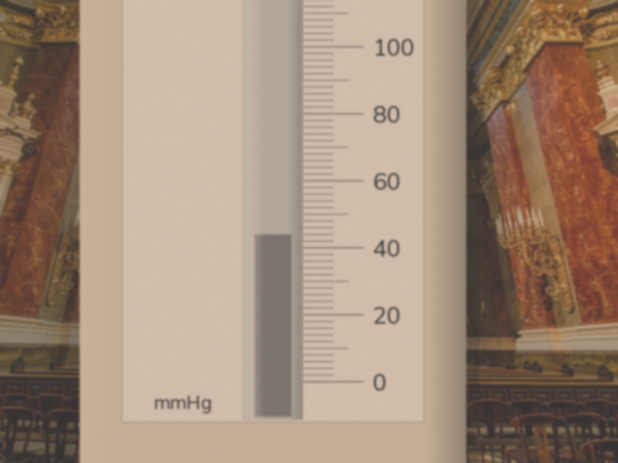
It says 44 mmHg
